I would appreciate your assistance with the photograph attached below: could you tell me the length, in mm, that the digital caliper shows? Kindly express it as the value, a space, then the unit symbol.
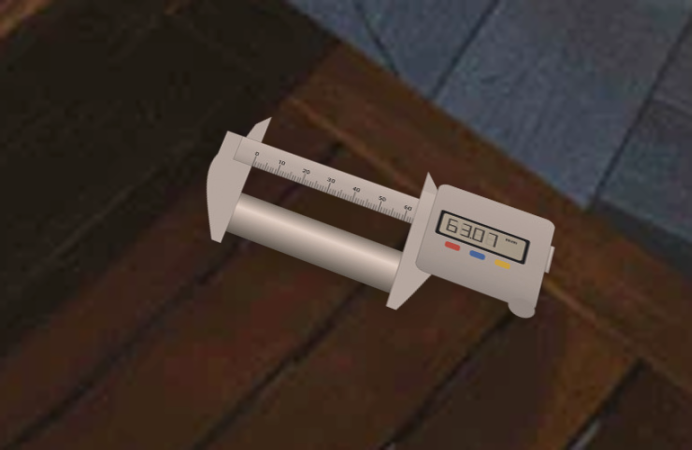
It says 63.07 mm
